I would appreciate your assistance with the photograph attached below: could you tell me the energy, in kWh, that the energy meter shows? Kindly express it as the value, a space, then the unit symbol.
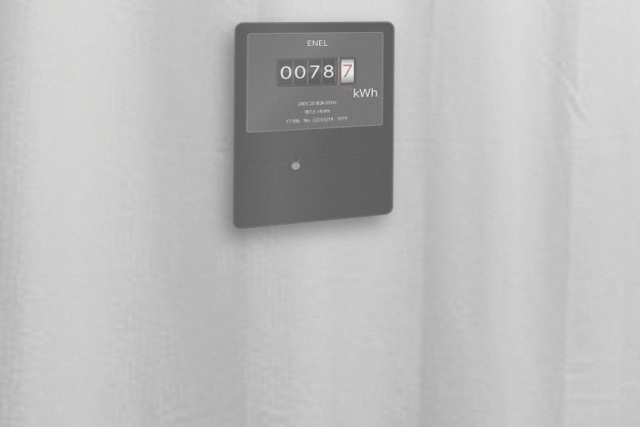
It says 78.7 kWh
